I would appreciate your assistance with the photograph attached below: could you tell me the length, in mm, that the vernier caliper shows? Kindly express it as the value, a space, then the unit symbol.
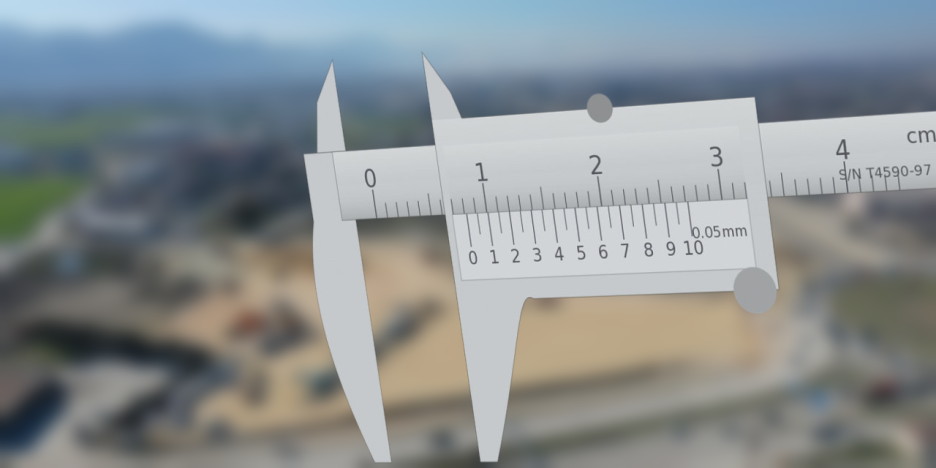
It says 8.2 mm
